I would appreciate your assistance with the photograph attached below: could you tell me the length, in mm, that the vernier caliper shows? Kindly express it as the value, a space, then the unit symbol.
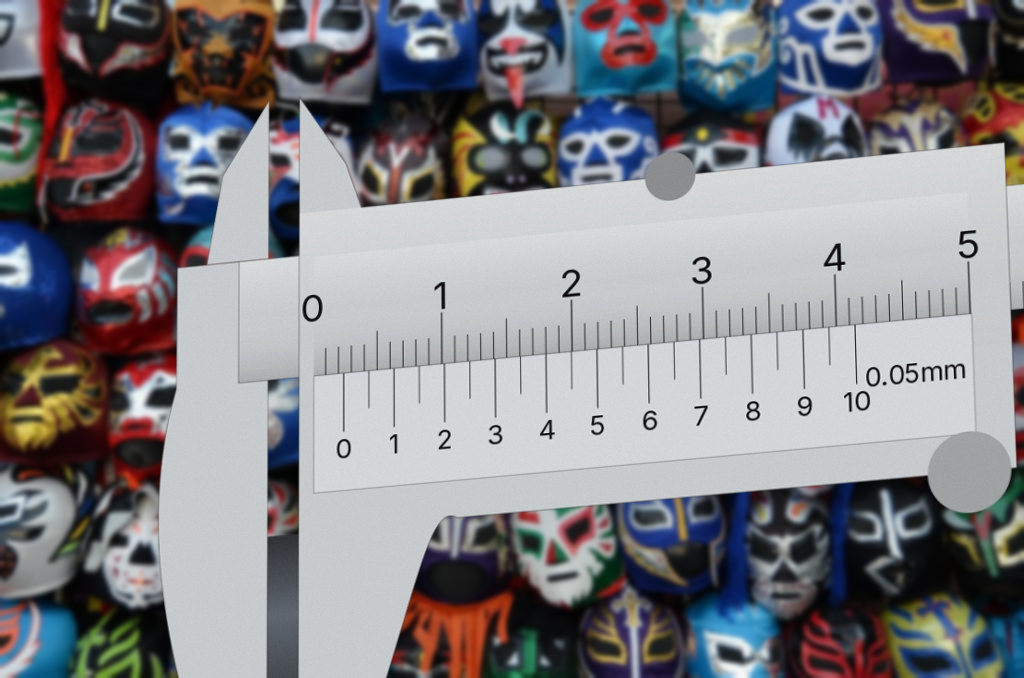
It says 2.4 mm
